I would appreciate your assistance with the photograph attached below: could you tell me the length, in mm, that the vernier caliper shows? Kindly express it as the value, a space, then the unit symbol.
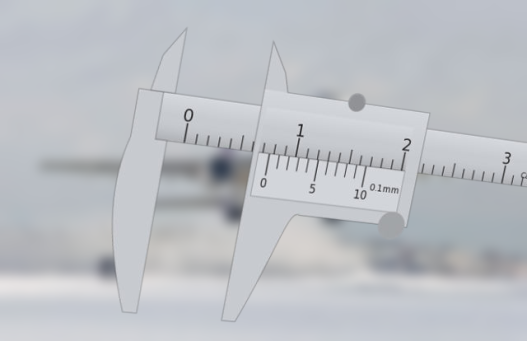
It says 7.6 mm
